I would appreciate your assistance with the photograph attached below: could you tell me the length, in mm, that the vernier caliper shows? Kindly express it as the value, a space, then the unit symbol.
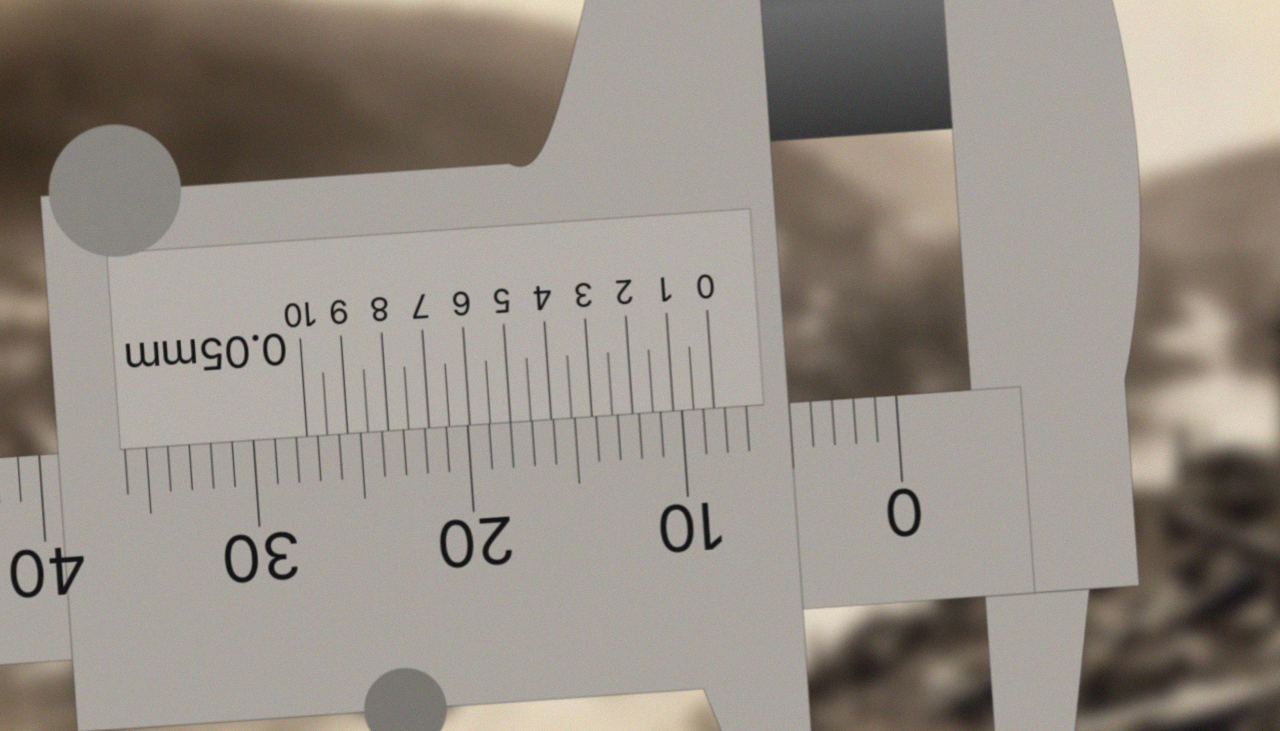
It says 8.5 mm
